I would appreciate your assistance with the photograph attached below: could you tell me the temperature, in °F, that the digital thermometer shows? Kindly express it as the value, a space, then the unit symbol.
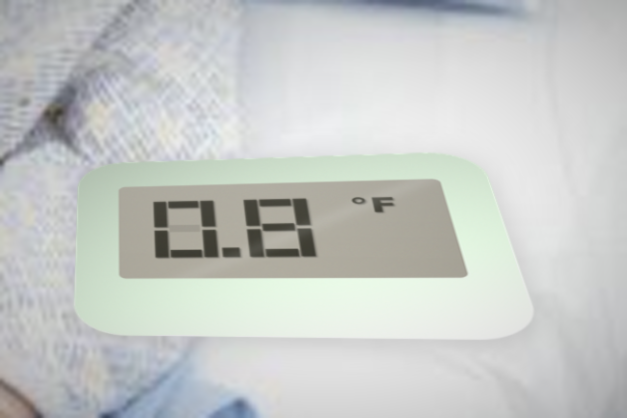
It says 0.8 °F
